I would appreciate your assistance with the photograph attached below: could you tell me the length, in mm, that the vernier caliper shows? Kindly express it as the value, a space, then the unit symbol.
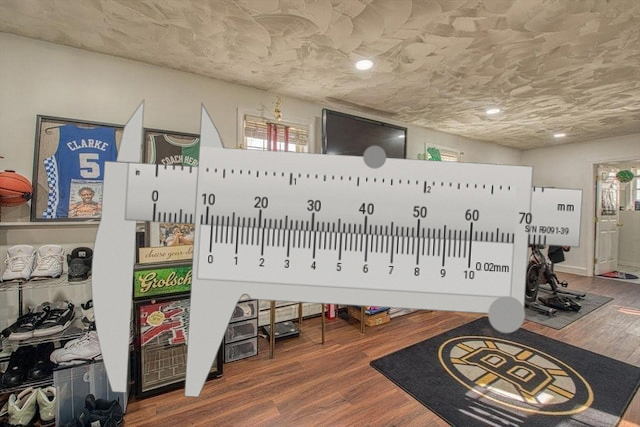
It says 11.0 mm
